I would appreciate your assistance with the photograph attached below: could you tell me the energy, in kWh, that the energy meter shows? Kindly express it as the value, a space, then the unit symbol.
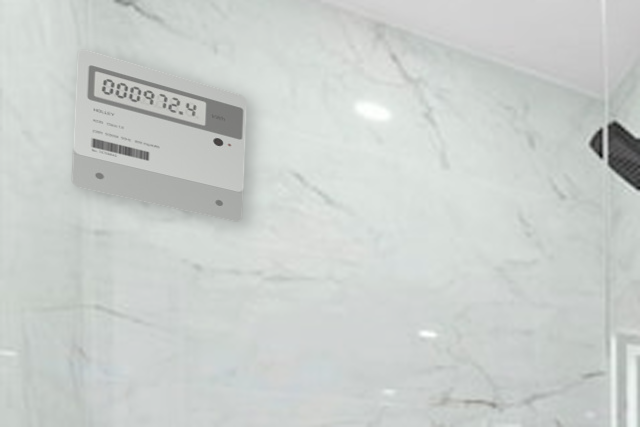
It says 972.4 kWh
